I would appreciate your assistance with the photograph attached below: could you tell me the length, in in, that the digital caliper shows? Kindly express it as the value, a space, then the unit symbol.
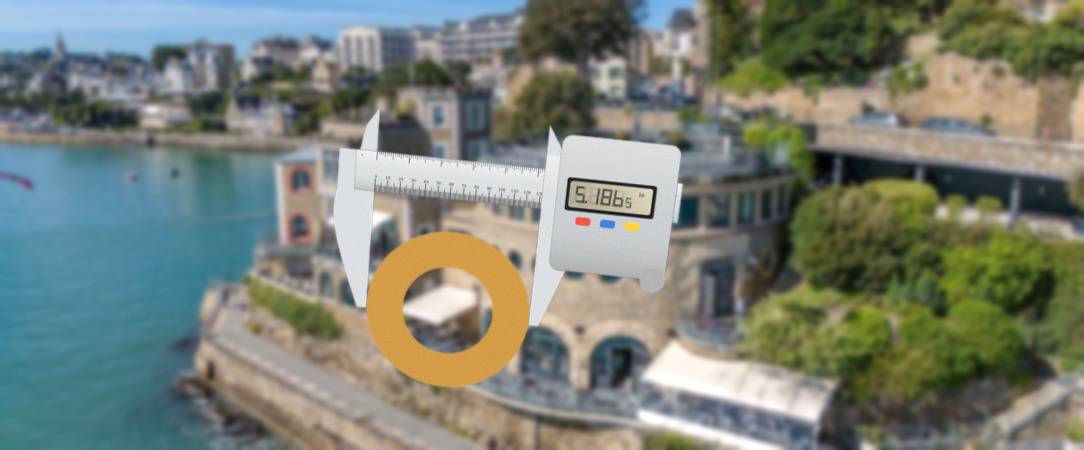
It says 5.1865 in
